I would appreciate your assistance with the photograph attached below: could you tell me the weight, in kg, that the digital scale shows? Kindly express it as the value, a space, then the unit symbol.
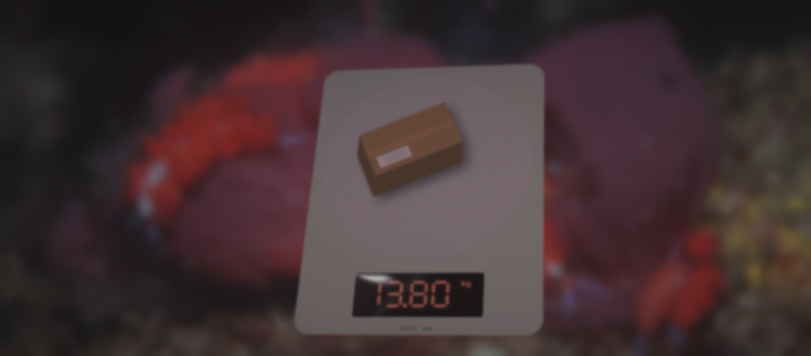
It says 13.80 kg
